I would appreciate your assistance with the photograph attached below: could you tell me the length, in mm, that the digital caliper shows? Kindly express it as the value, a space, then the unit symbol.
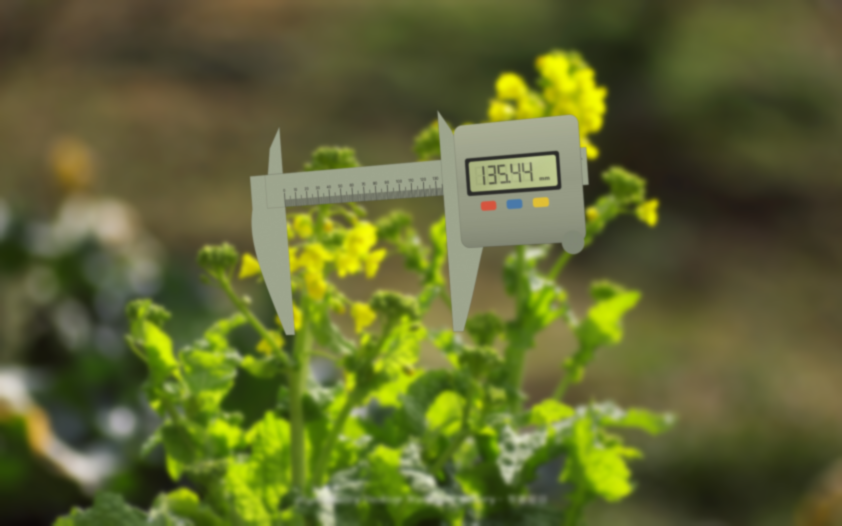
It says 135.44 mm
